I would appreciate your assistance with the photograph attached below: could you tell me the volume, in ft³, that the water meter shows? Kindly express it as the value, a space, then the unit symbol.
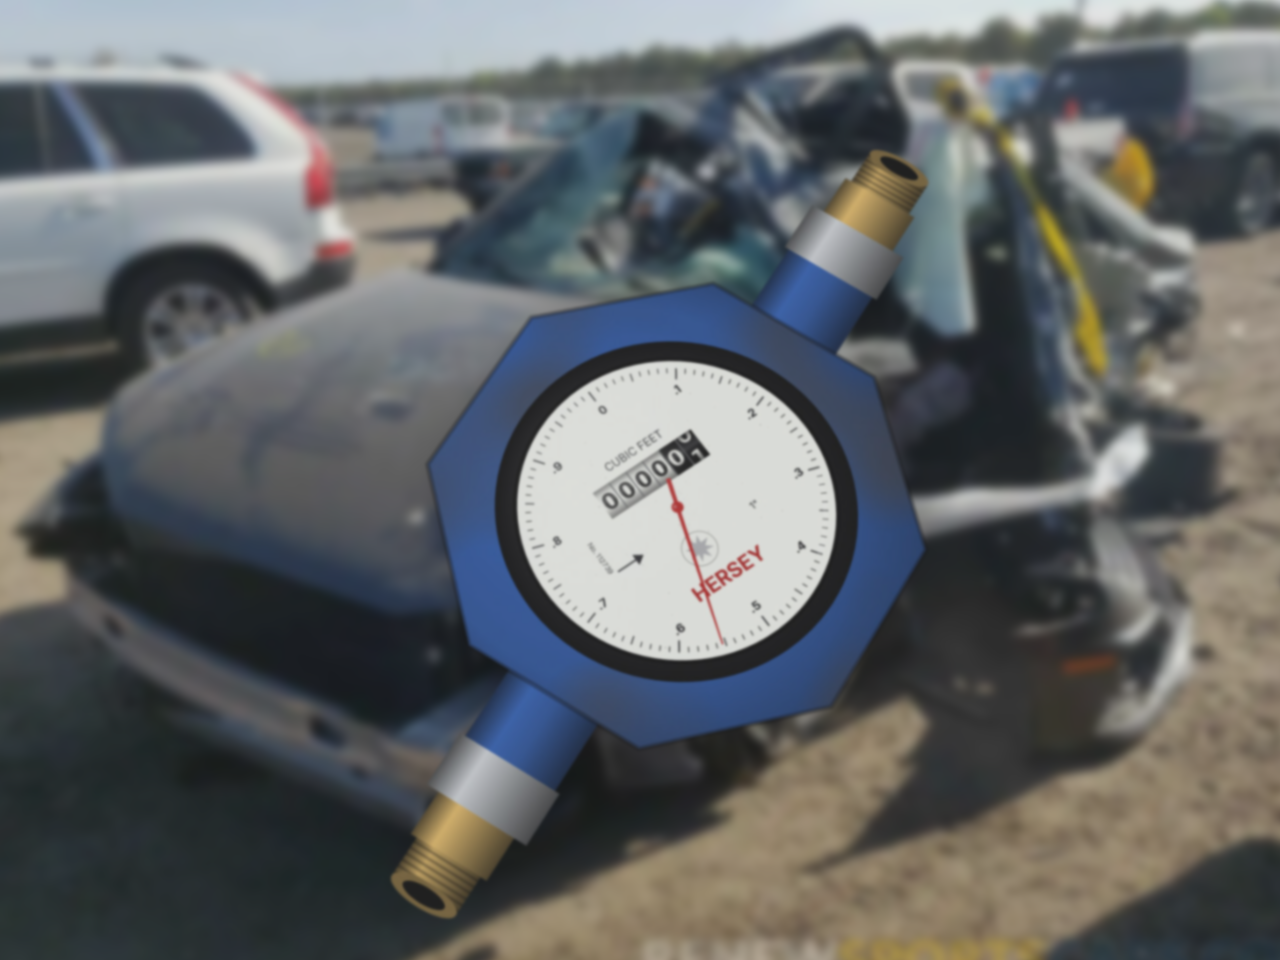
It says 0.55 ft³
